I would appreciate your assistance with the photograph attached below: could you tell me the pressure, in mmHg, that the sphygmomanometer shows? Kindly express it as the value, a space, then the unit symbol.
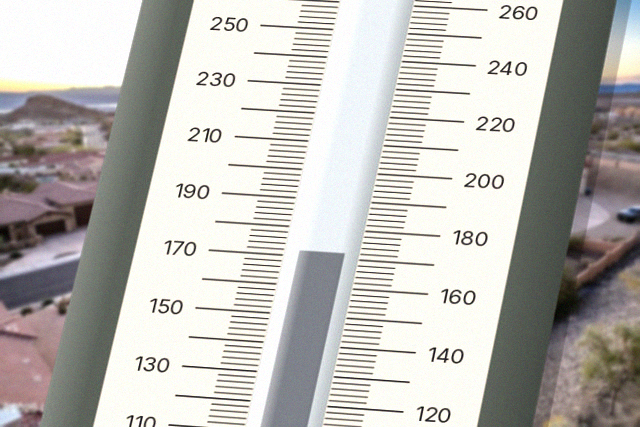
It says 172 mmHg
